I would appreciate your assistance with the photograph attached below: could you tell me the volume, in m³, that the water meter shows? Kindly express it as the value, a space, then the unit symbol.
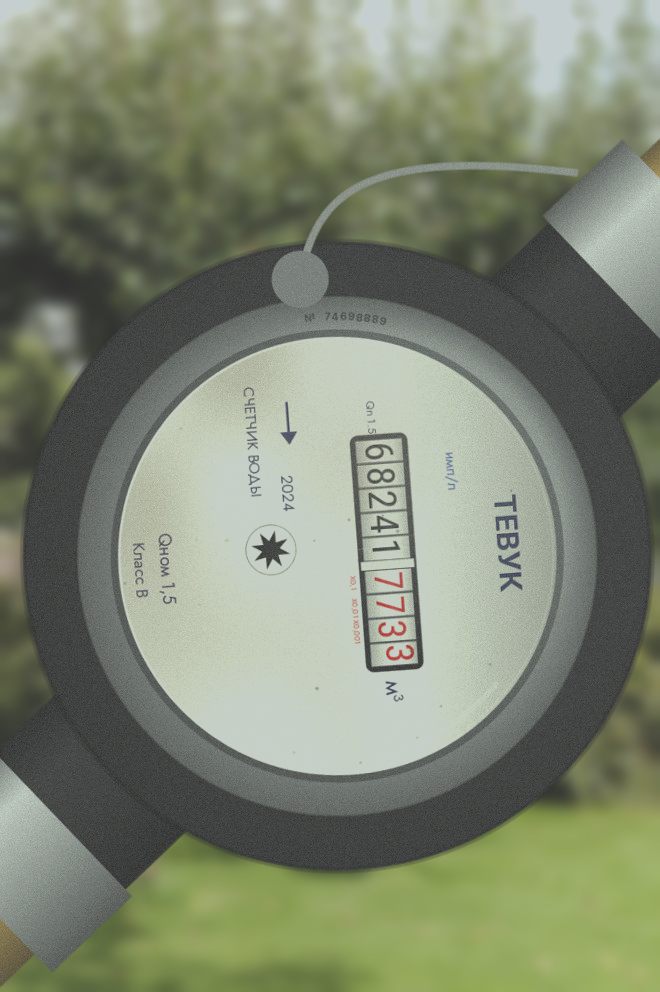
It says 68241.7733 m³
